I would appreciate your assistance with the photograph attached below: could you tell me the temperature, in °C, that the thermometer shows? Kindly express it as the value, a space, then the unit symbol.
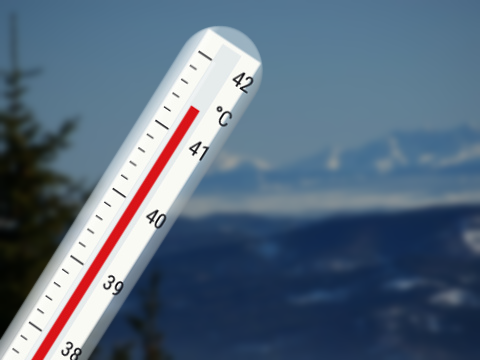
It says 41.4 °C
